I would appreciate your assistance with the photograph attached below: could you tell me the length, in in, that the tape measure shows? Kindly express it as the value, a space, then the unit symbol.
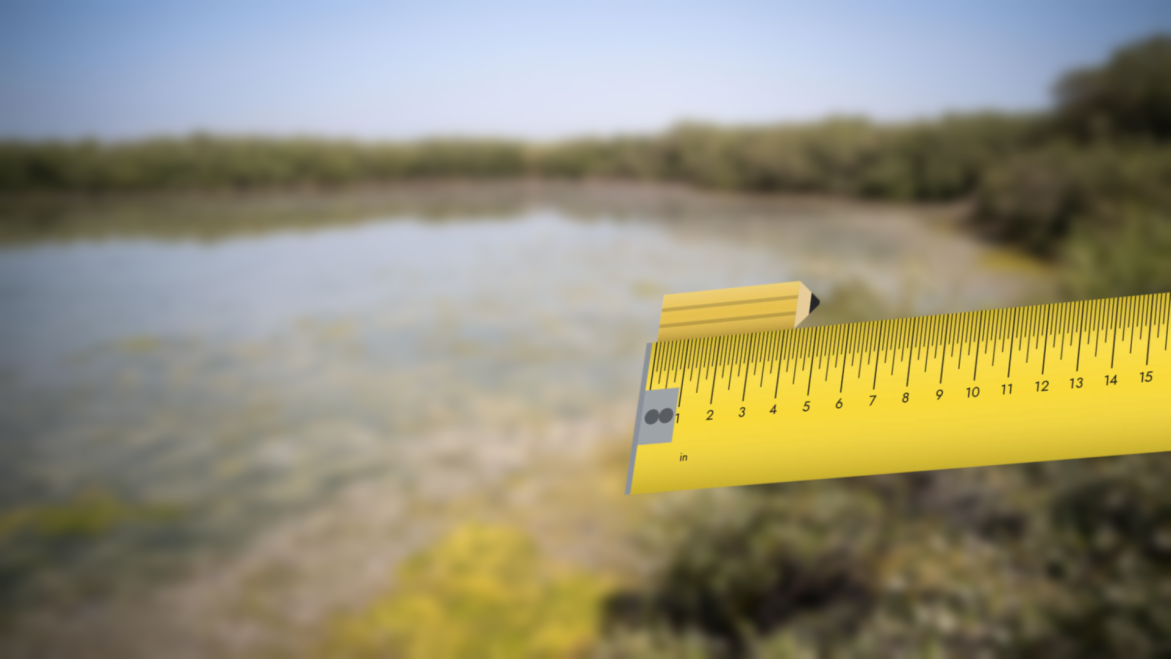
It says 5 in
